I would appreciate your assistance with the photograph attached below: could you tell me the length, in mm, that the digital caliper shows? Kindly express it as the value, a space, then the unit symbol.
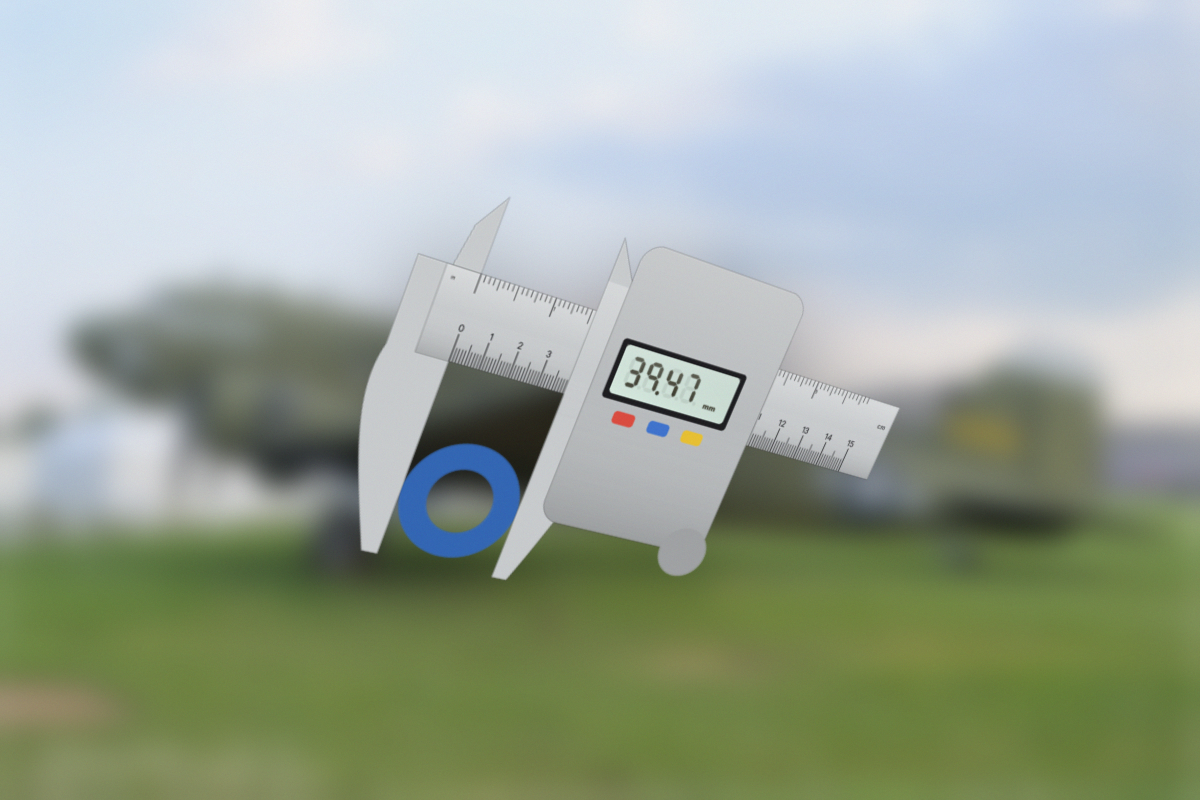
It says 39.47 mm
